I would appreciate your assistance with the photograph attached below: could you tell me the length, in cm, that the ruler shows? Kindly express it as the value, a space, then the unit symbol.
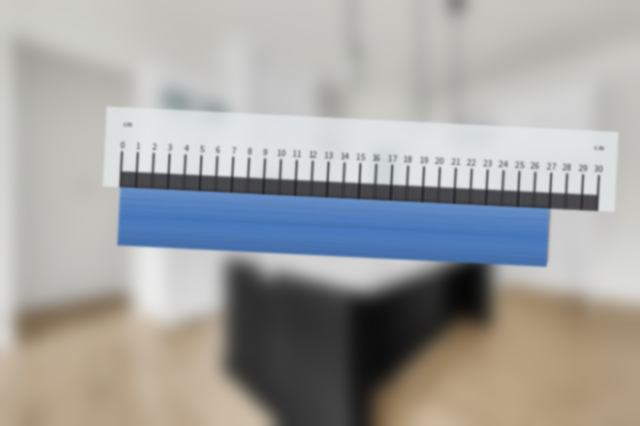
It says 27 cm
